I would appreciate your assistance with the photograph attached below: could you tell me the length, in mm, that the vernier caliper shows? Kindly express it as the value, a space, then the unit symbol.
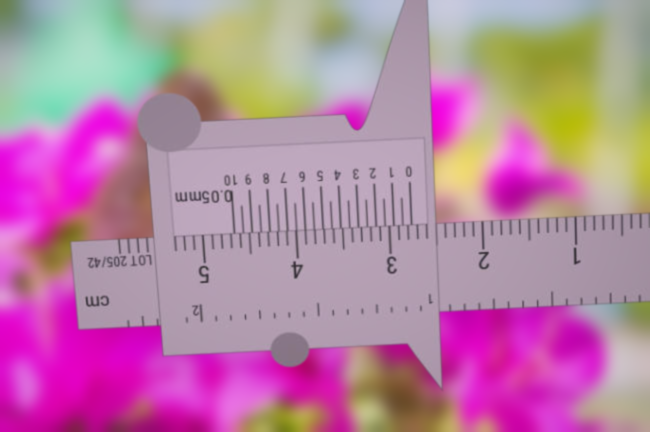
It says 27.6 mm
